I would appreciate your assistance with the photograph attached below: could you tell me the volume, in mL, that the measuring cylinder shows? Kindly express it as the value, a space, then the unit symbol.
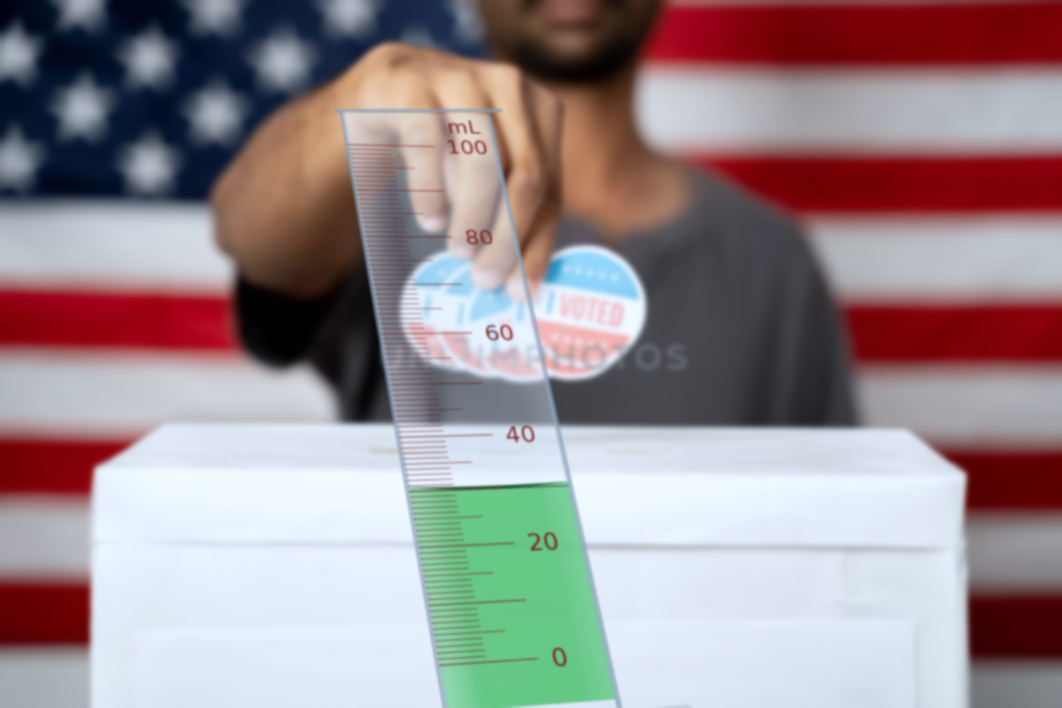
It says 30 mL
